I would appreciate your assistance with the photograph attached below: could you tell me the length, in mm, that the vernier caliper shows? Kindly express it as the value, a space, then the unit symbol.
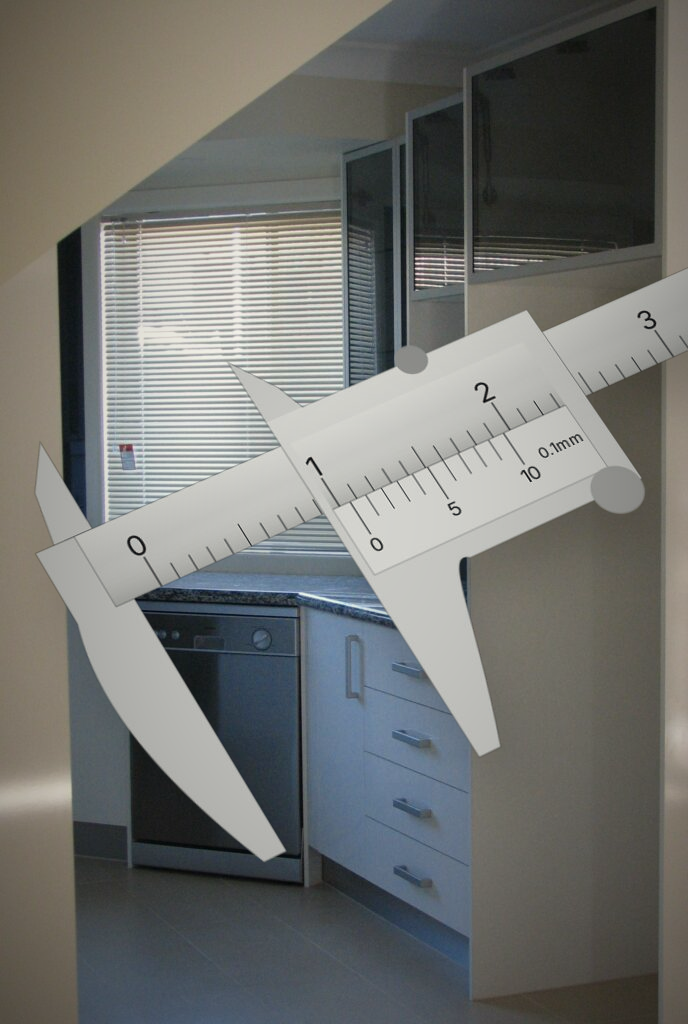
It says 10.6 mm
